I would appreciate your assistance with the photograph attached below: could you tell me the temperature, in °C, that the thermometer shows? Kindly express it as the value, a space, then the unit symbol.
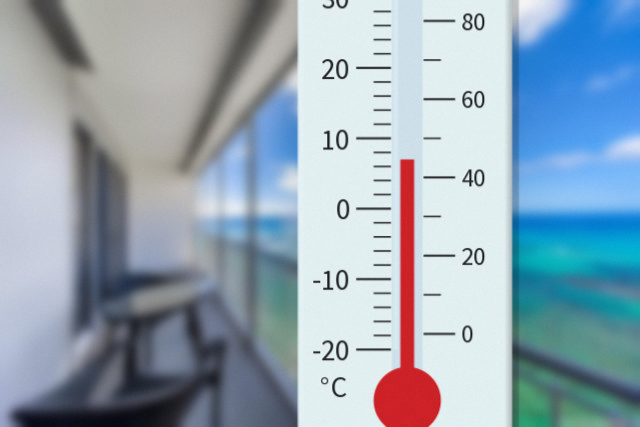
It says 7 °C
